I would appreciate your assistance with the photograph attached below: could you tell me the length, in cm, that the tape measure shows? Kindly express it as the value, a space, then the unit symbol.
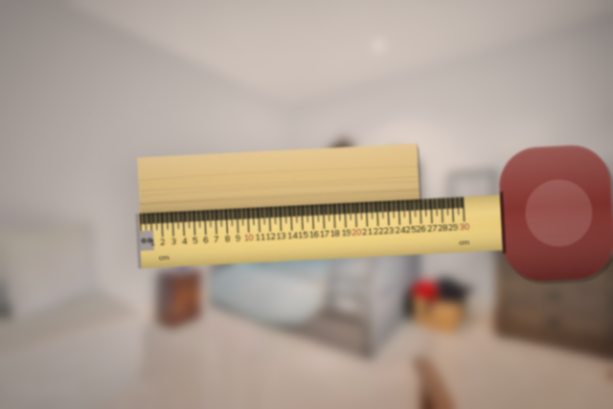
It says 26 cm
